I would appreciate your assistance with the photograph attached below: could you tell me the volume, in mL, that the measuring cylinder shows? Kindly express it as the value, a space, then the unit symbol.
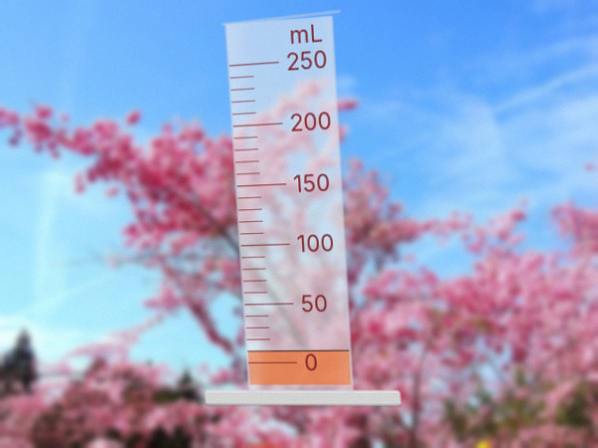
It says 10 mL
